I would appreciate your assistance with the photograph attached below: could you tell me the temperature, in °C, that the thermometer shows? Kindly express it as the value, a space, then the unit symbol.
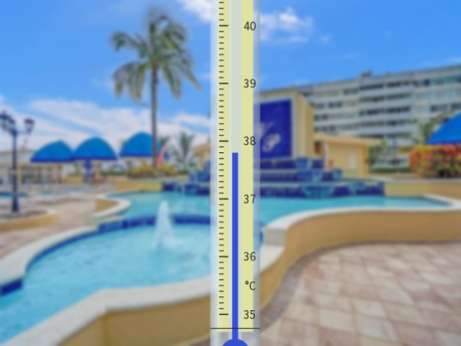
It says 37.8 °C
